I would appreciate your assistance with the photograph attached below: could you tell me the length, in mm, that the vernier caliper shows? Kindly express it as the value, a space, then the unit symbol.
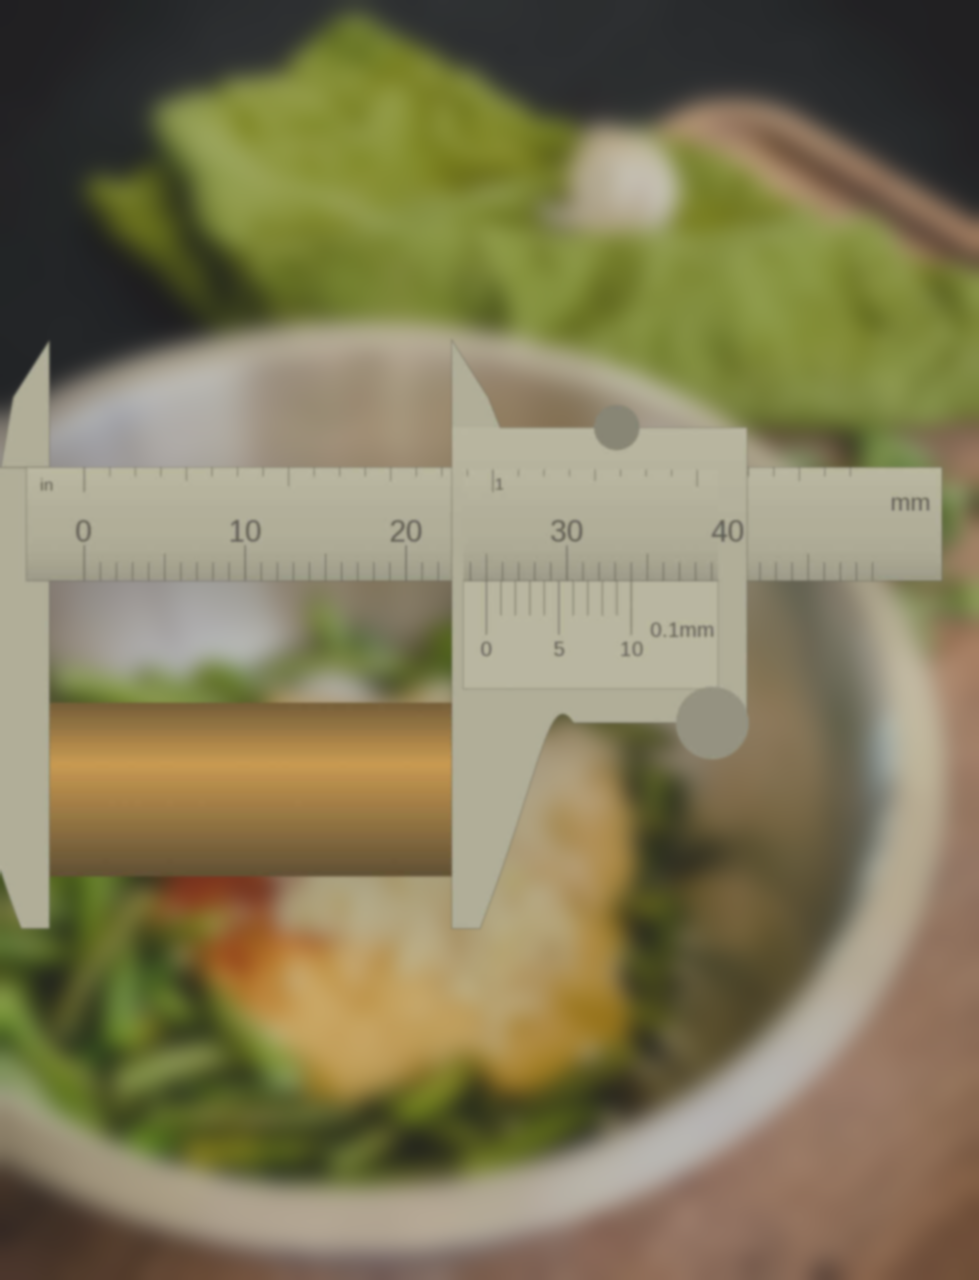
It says 25.0 mm
